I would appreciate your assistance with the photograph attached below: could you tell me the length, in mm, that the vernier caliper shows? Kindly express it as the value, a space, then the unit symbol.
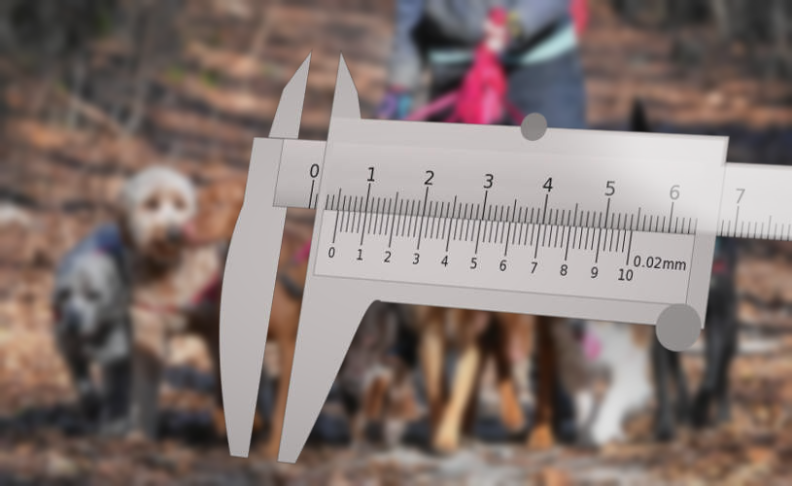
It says 5.2 mm
